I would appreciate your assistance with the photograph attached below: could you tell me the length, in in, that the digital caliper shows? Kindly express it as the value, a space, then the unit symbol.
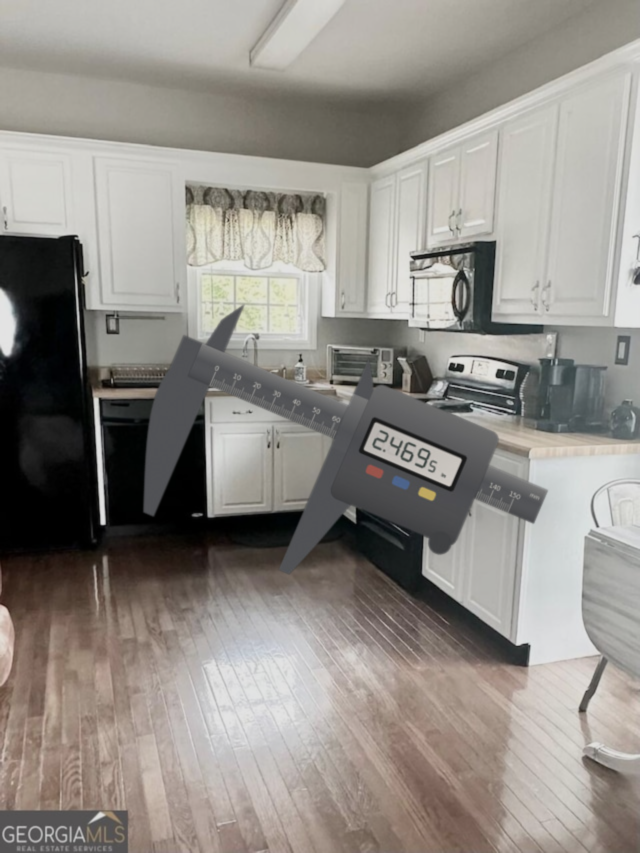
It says 2.4695 in
